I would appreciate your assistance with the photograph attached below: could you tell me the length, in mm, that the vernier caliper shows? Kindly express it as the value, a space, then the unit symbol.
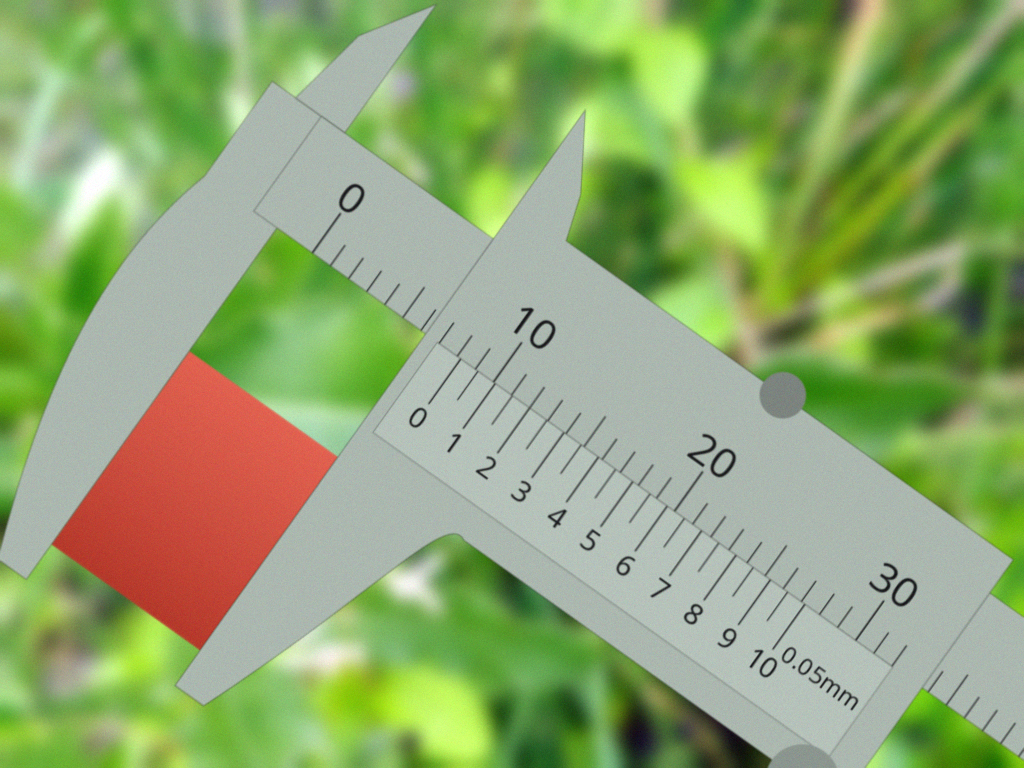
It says 8.2 mm
